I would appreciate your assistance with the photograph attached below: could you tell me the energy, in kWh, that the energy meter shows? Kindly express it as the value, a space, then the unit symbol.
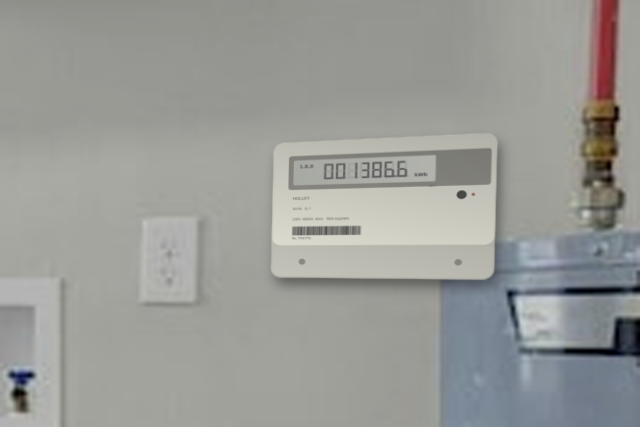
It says 1386.6 kWh
